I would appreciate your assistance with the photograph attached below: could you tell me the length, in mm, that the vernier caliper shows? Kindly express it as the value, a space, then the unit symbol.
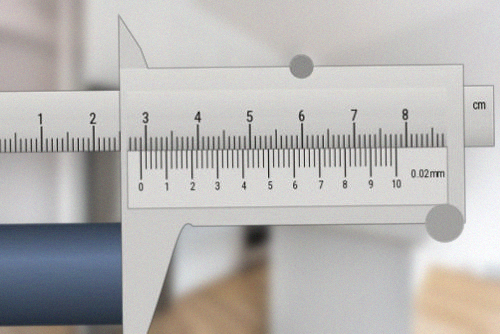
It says 29.0 mm
